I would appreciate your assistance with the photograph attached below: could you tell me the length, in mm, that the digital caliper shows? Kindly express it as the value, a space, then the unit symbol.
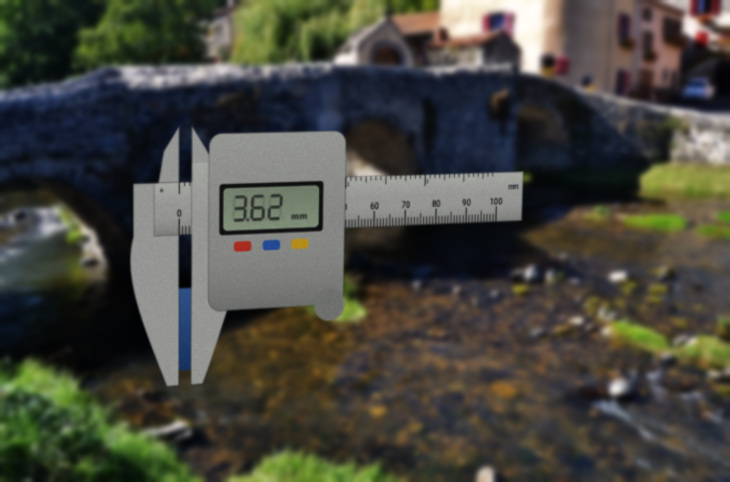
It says 3.62 mm
